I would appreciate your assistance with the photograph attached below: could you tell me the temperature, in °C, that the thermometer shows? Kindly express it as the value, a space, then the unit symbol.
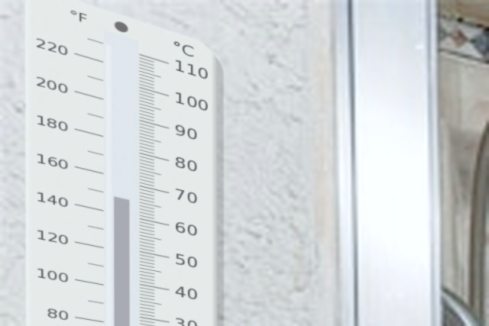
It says 65 °C
